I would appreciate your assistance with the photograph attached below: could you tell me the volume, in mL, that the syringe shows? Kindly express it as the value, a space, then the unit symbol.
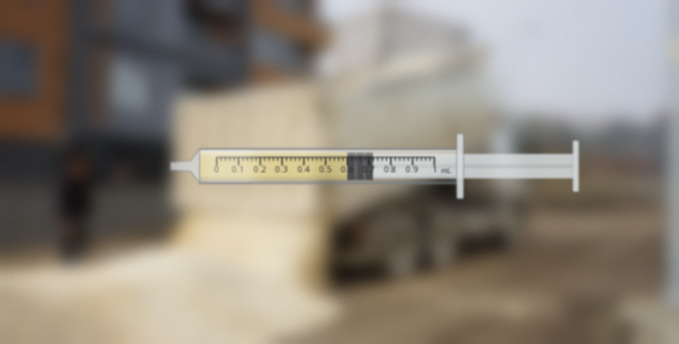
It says 0.6 mL
